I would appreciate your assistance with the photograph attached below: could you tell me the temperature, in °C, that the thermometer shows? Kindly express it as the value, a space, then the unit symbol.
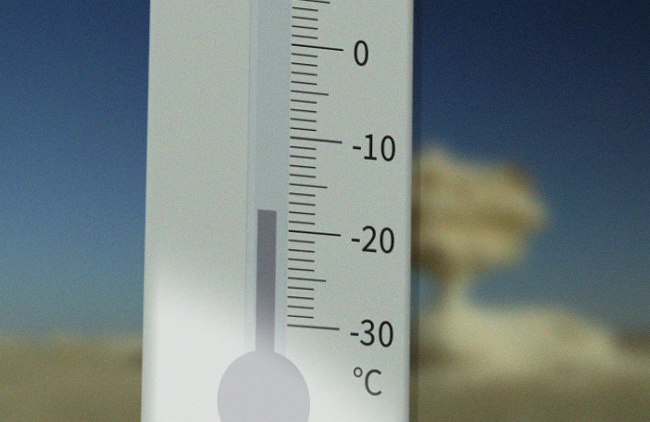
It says -18 °C
